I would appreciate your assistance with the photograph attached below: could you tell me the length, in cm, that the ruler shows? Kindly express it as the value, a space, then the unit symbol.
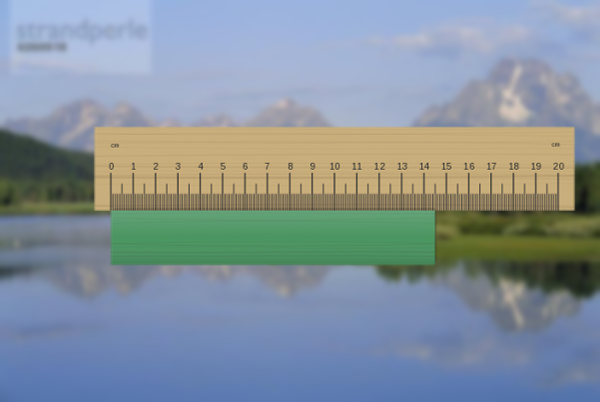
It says 14.5 cm
